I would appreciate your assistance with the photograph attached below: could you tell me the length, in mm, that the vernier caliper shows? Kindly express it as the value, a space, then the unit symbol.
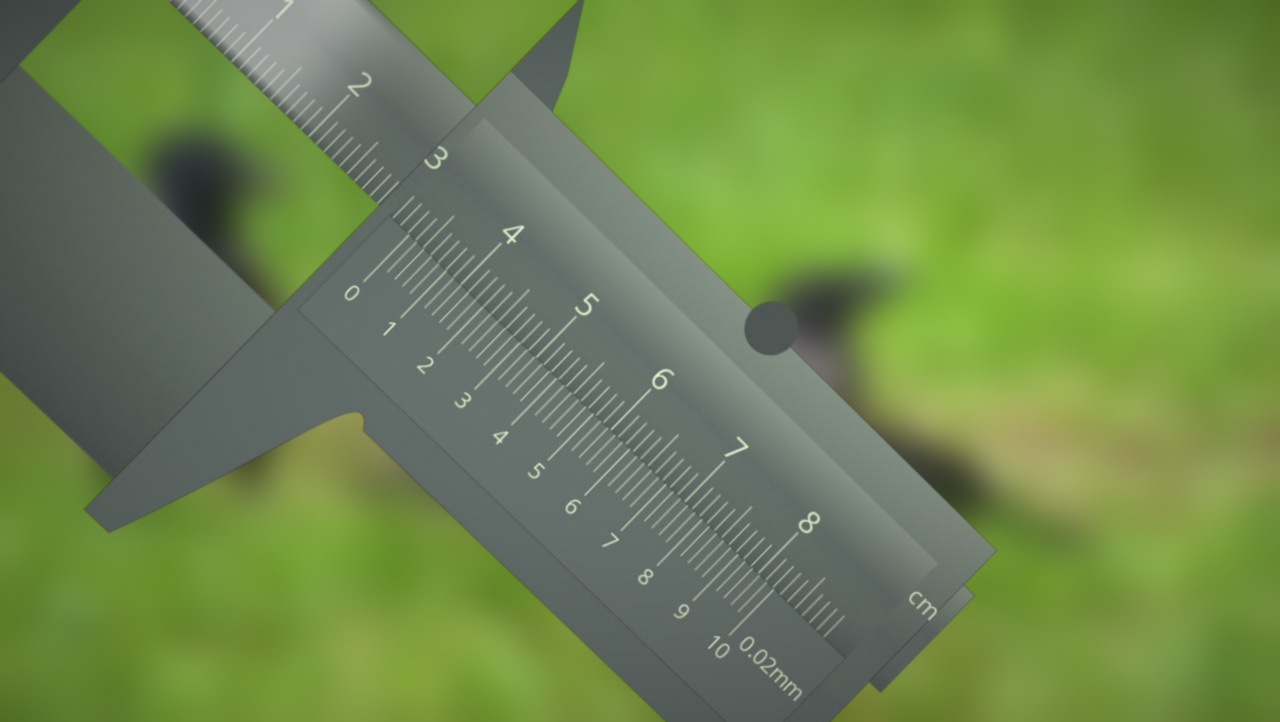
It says 33.2 mm
